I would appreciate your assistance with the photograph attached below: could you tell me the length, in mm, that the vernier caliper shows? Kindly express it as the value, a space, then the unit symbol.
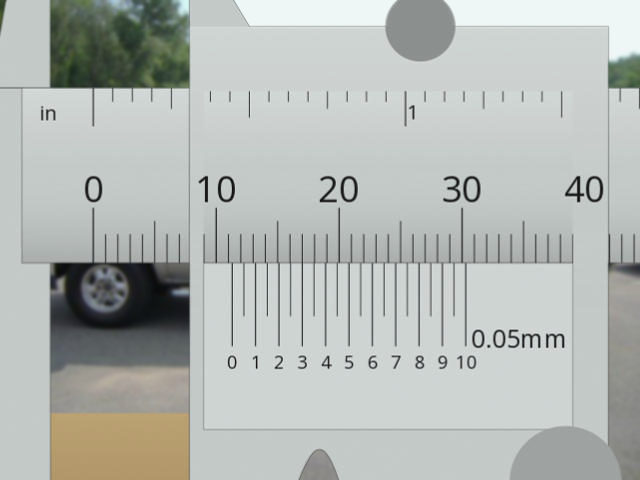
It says 11.3 mm
